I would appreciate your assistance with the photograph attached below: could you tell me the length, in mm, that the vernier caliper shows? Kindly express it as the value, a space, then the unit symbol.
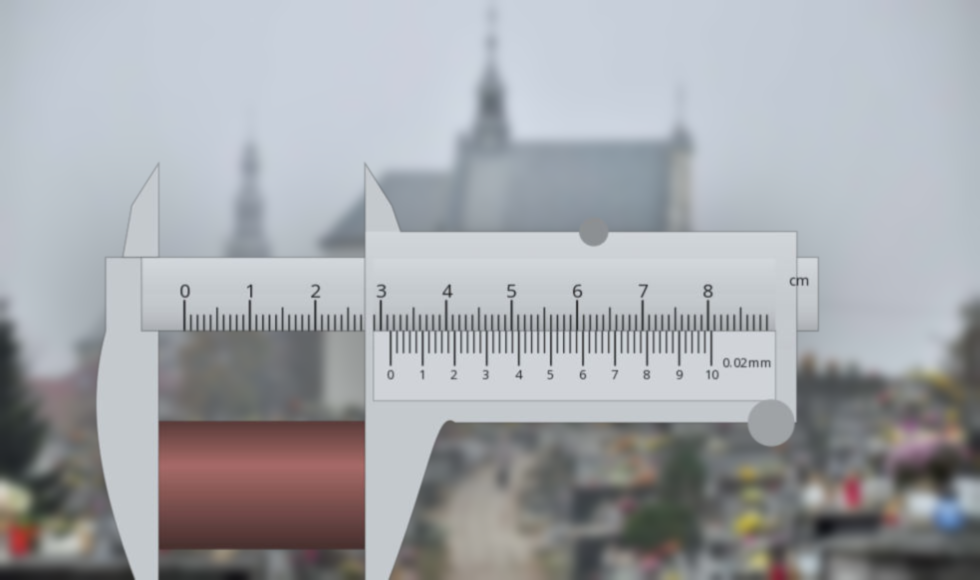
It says 31.5 mm
